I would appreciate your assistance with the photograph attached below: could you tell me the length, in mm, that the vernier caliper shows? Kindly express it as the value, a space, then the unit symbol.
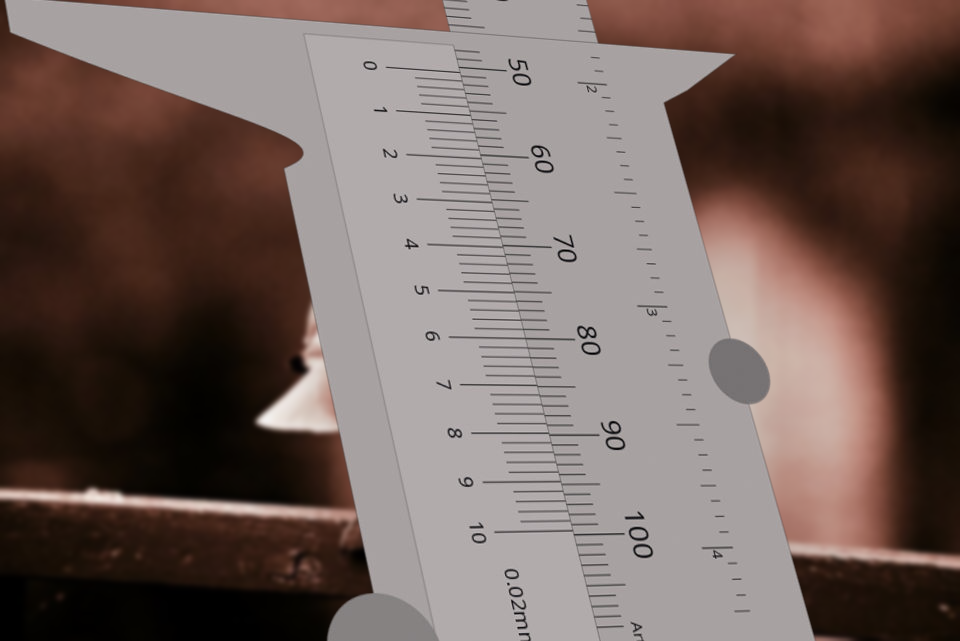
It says 50.6 mm
